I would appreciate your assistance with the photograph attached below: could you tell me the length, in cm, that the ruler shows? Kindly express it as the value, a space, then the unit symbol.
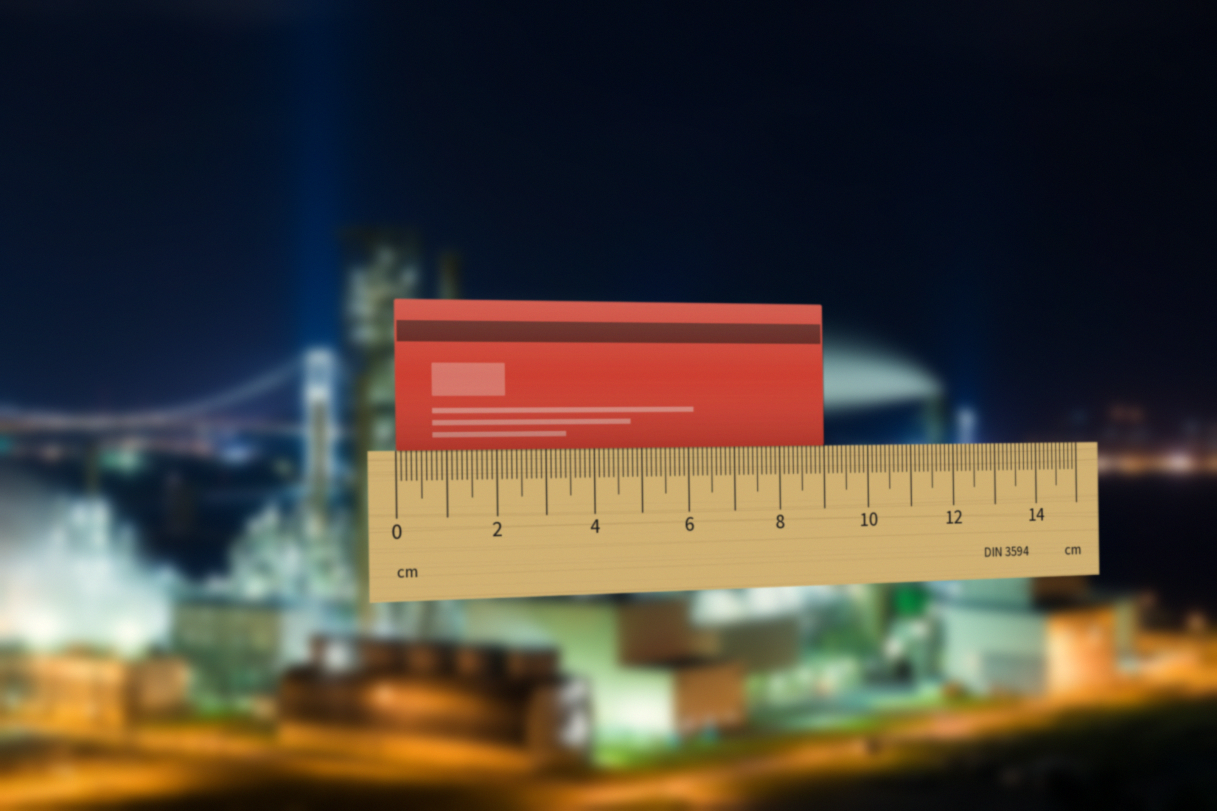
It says 9 cm
